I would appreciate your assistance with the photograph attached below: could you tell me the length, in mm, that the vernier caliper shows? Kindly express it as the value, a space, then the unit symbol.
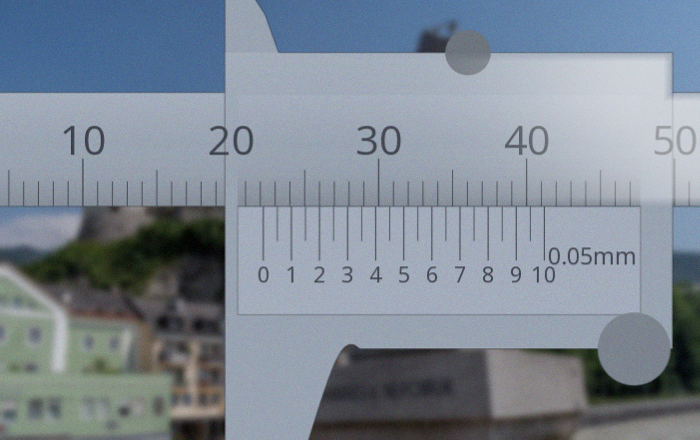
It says 22.2 mm
